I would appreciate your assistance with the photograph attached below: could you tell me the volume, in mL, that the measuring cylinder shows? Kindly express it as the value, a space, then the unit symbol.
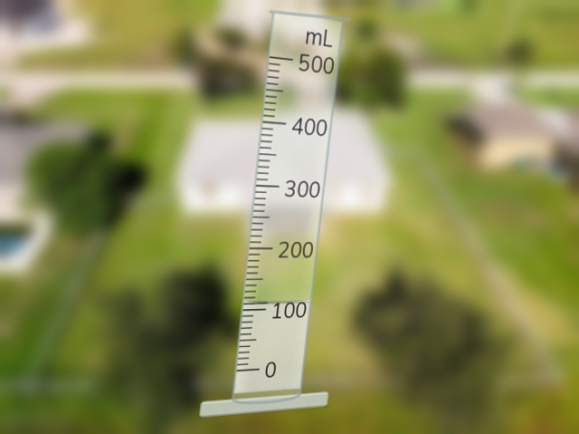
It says 110 mL
